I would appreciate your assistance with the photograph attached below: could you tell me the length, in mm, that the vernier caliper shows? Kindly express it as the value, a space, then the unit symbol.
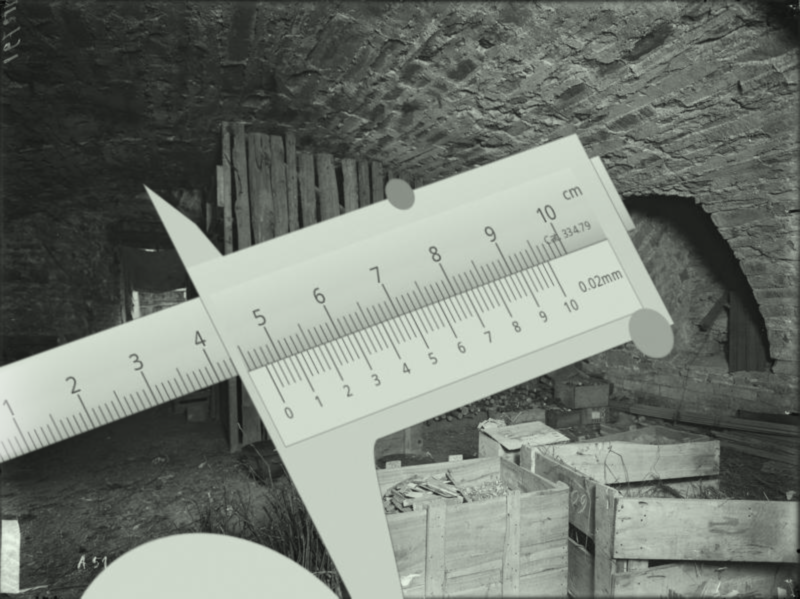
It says 47.5 mm
